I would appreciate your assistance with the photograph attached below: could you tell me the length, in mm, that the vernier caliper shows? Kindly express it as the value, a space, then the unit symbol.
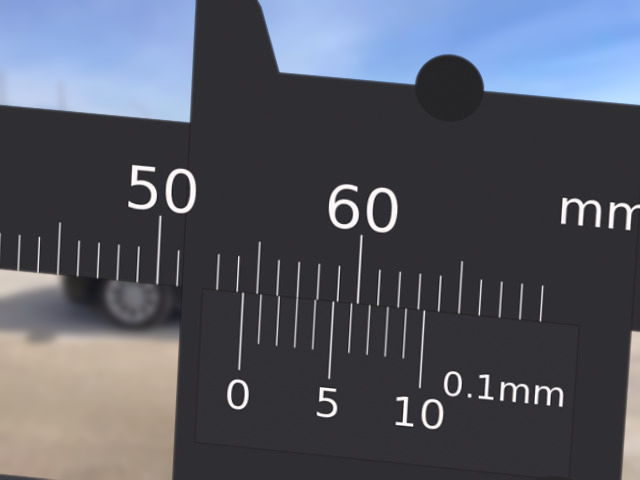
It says 54.3 mm
